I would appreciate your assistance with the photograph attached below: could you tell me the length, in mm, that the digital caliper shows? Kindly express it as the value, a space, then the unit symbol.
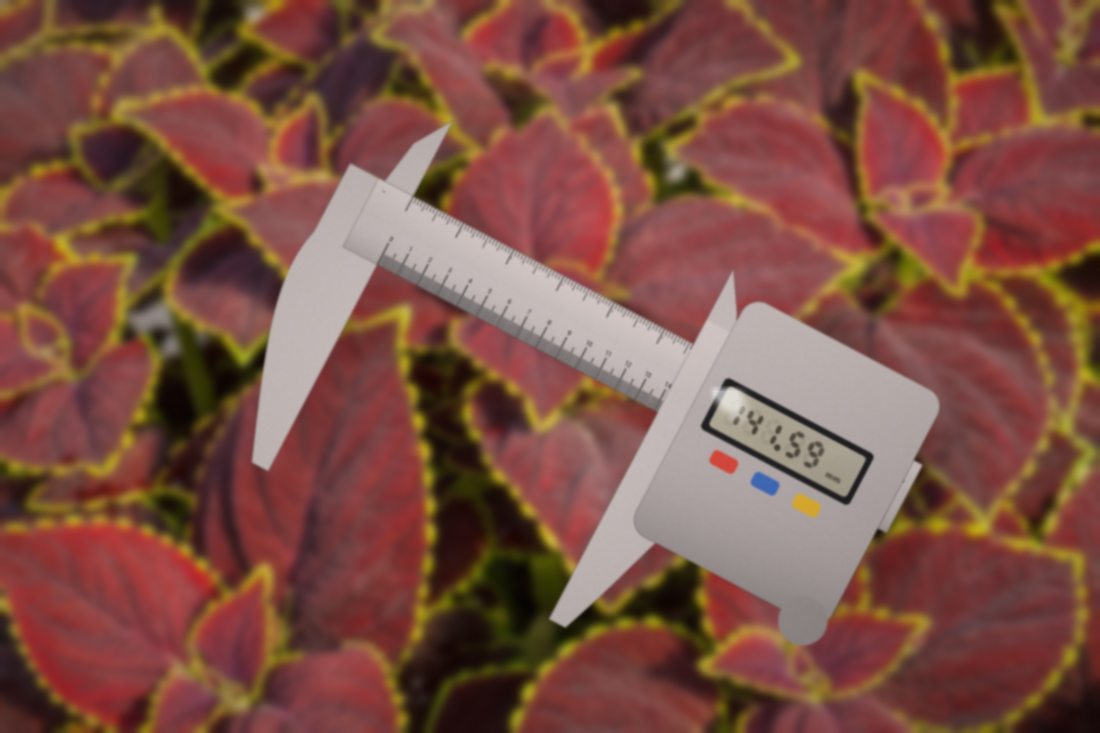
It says 141.59 mm
